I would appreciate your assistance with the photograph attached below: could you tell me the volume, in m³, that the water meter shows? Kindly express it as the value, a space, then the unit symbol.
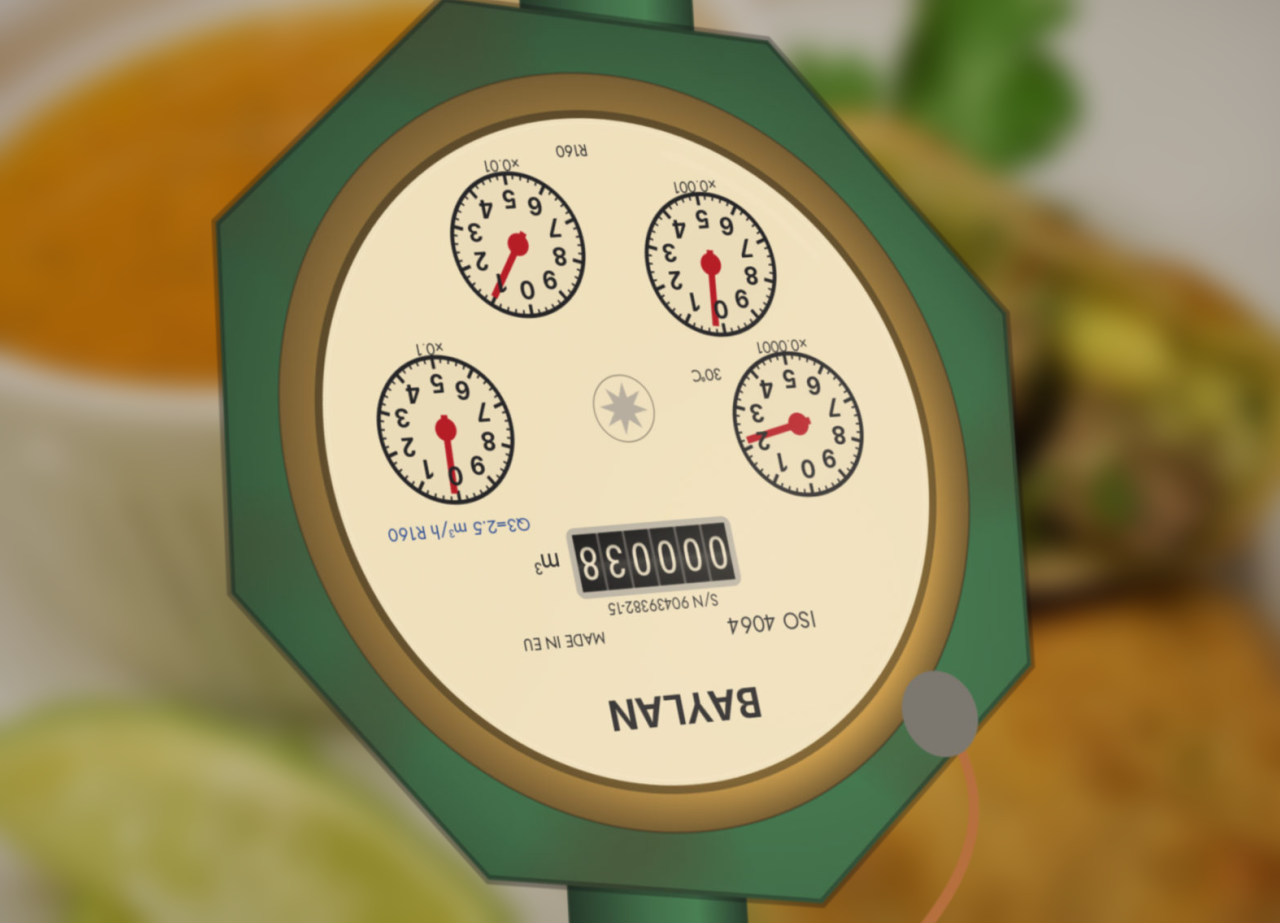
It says 38.0102 m³
